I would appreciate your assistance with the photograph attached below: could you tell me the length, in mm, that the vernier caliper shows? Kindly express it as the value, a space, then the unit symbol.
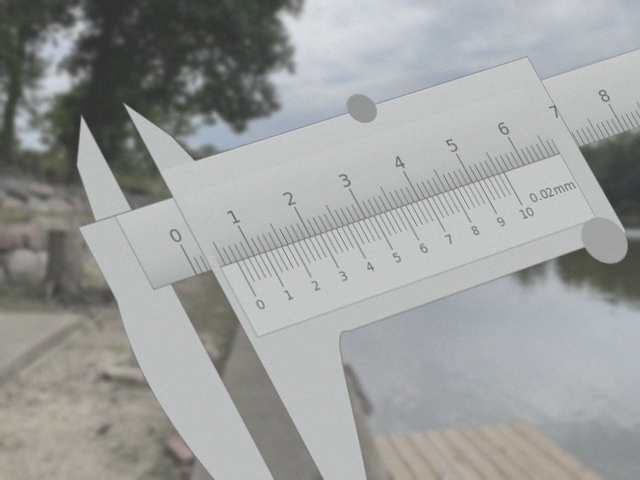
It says 7.0 mm
